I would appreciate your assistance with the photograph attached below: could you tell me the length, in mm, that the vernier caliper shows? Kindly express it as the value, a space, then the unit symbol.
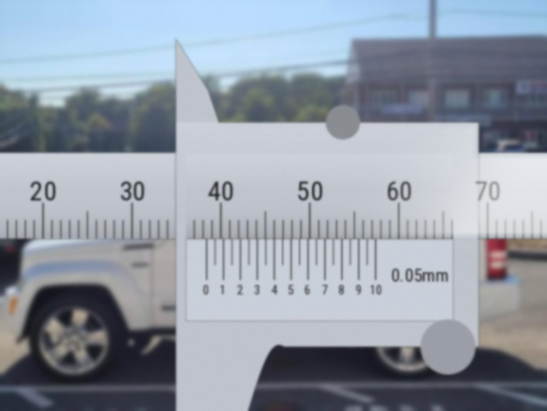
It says 38.4 mm
